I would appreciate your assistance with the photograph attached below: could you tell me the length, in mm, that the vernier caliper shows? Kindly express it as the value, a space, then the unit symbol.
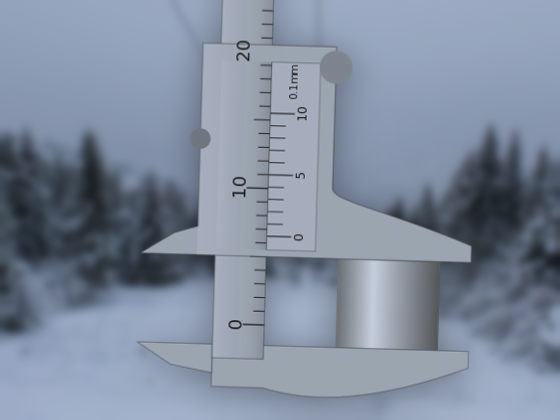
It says 6.5 mm
